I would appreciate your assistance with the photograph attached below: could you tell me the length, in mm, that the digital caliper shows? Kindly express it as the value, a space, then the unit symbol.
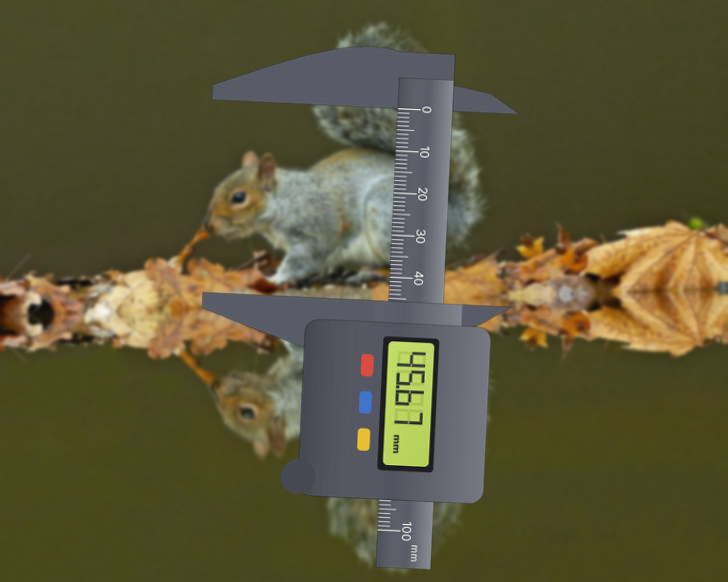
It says 45.67 mm
